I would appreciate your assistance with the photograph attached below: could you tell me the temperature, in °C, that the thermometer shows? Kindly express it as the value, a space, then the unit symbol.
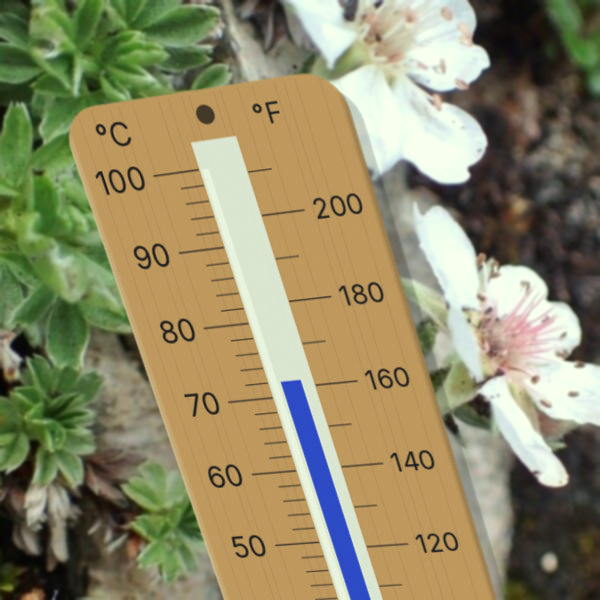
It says 72 °C
